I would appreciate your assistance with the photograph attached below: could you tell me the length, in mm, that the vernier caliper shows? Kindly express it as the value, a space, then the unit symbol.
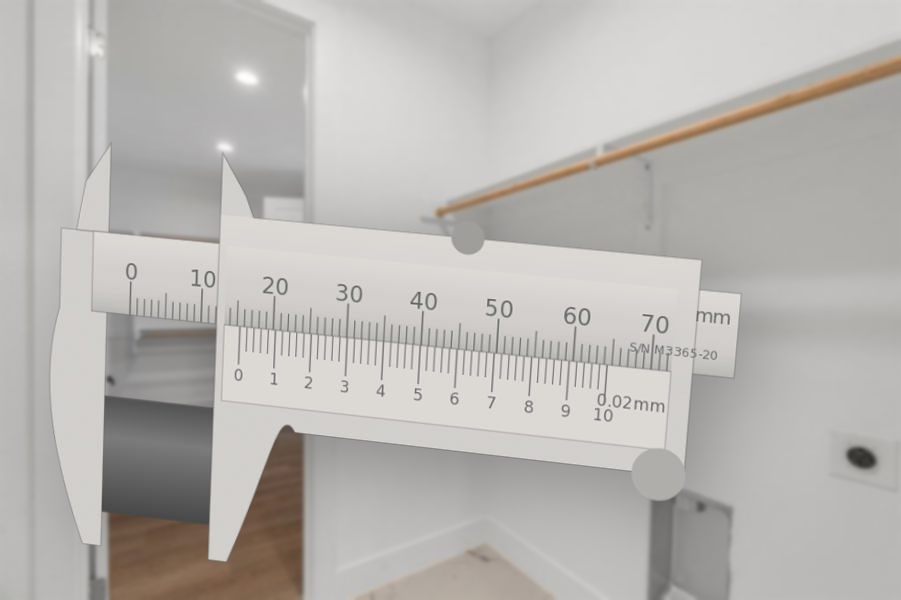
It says 15.4 mm
